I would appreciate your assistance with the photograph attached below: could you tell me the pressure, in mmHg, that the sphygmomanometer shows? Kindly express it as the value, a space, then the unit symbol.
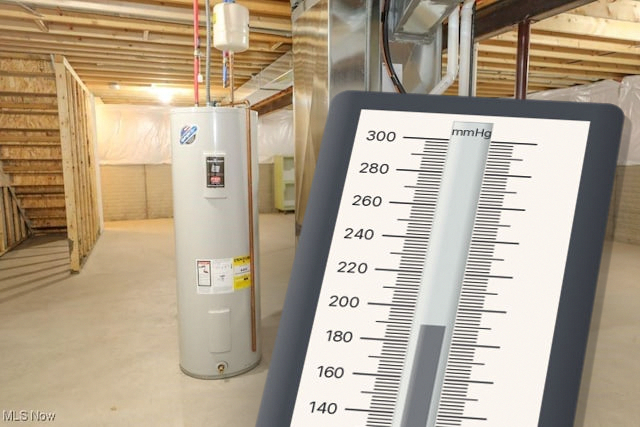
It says 190 mmHg
